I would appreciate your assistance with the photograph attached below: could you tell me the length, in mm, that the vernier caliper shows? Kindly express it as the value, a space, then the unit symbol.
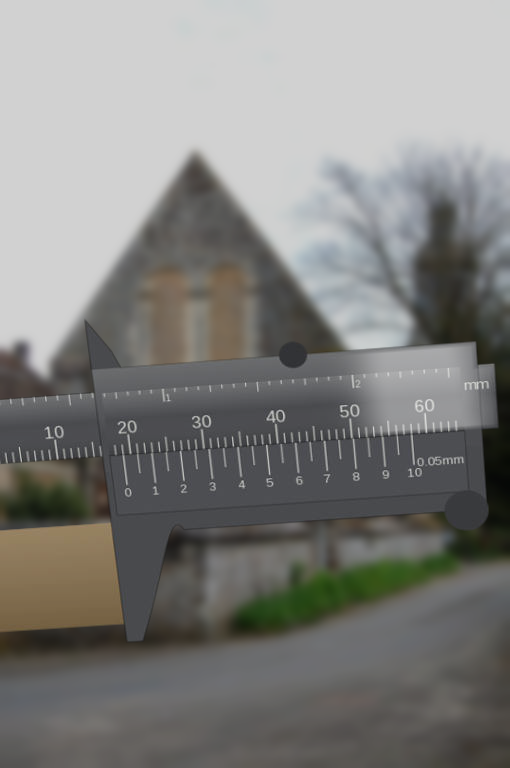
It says 19.0 mm
